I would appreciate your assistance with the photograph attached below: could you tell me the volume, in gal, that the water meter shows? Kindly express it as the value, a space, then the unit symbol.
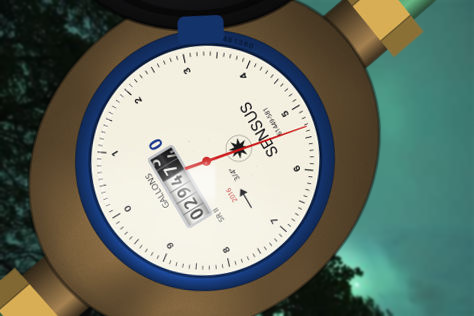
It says 294735.3 gal
